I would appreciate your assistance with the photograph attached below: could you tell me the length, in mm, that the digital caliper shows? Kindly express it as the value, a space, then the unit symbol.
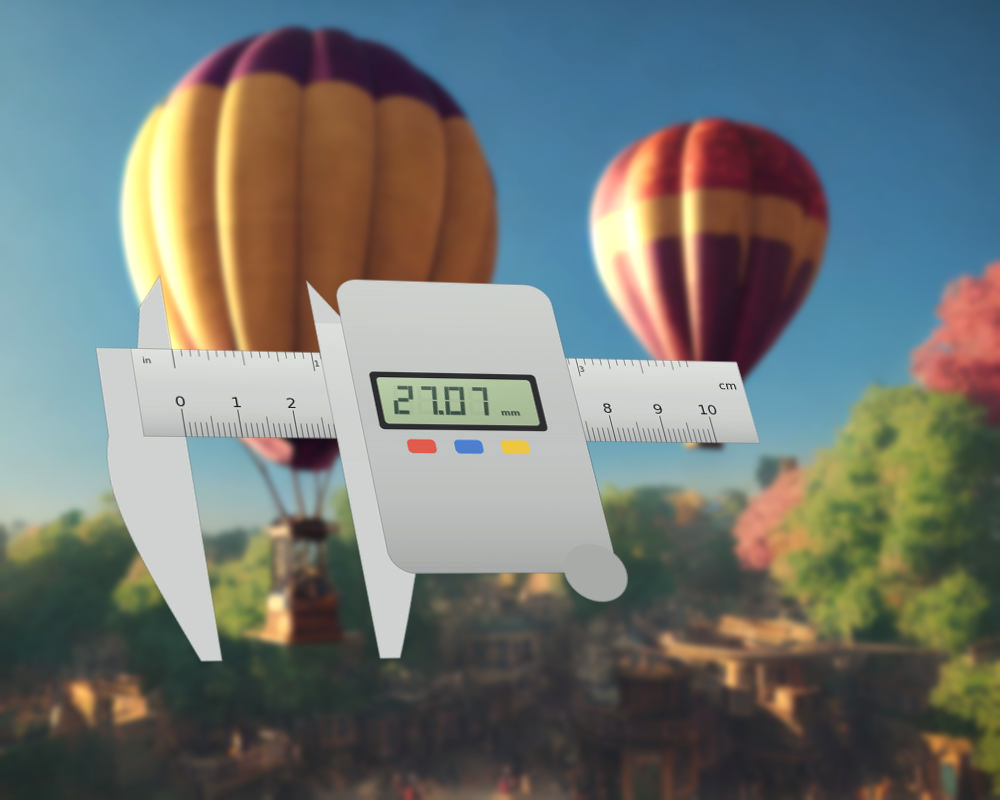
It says 27.07 mm
